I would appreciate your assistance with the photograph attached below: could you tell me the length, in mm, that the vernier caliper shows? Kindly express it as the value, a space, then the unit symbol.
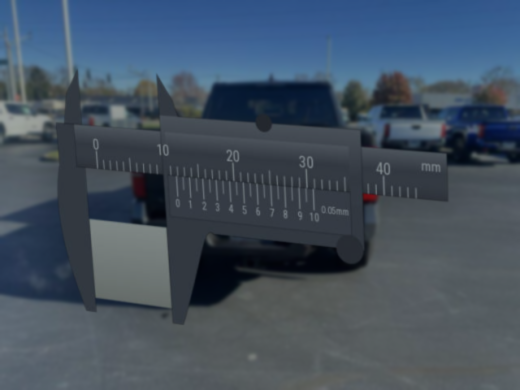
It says 11.8 mm
